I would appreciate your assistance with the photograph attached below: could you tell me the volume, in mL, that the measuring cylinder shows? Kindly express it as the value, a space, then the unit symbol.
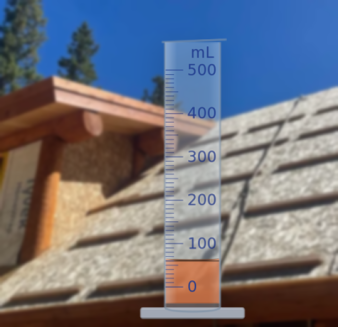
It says 60 mL
